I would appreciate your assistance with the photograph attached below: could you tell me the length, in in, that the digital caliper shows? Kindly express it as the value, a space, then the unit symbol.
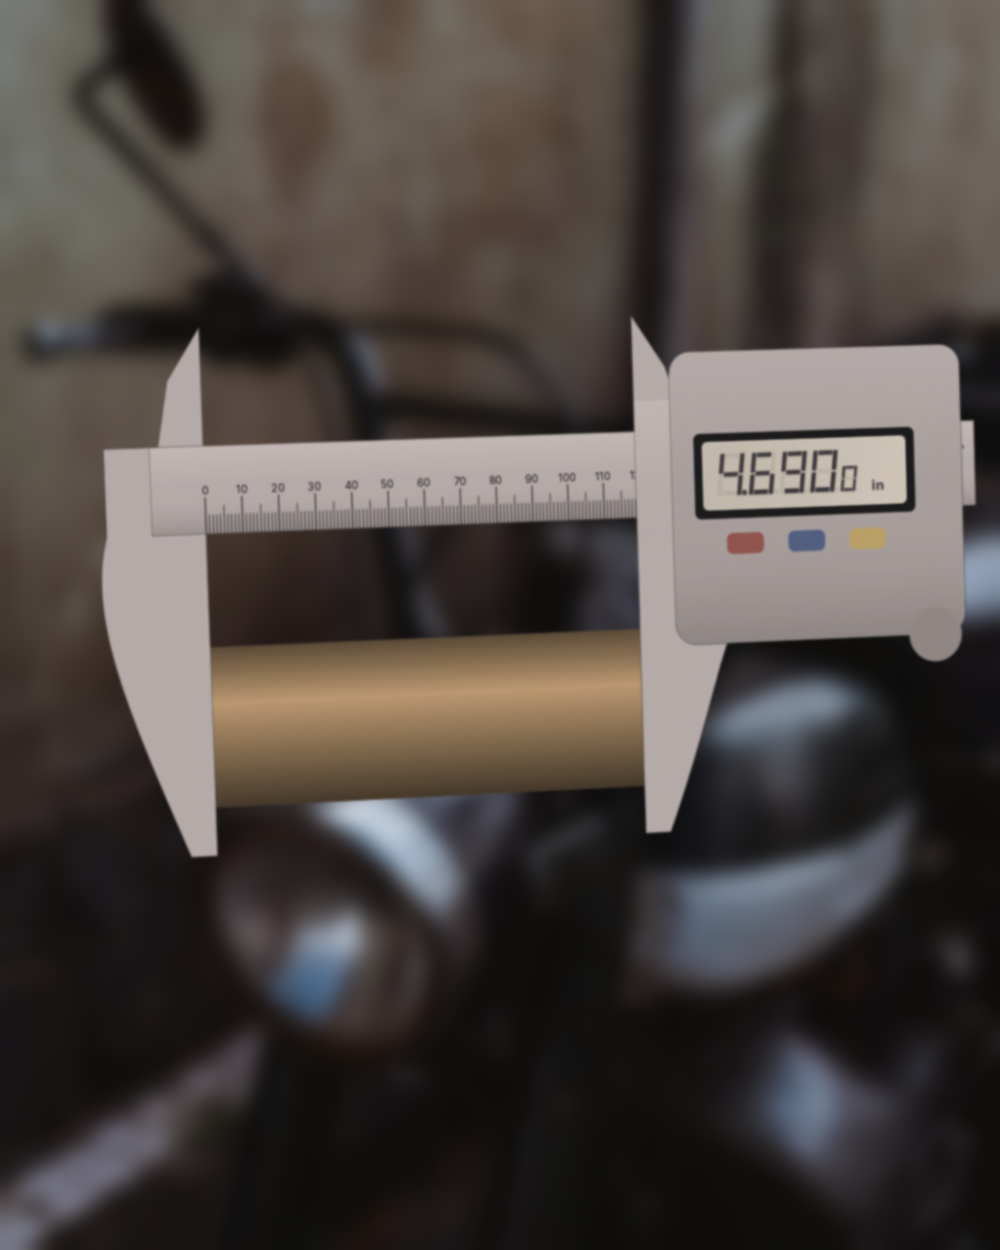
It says 4.6900 in
